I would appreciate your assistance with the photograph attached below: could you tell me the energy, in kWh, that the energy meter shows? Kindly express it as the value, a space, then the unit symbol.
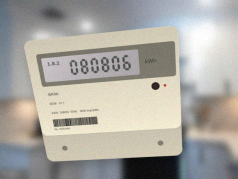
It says 80806 kWh
